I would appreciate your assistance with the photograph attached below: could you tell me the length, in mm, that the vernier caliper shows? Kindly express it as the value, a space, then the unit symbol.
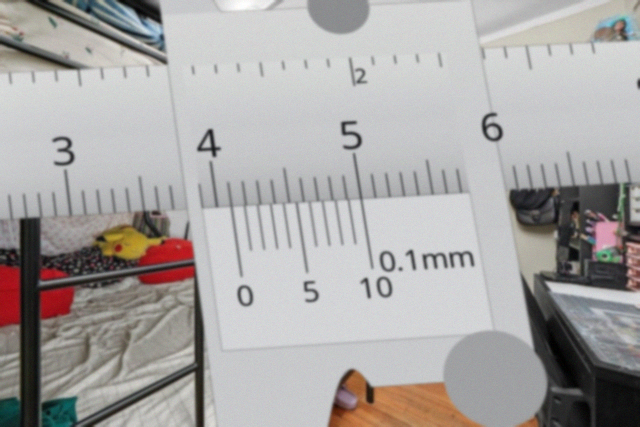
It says 41.0 mm
